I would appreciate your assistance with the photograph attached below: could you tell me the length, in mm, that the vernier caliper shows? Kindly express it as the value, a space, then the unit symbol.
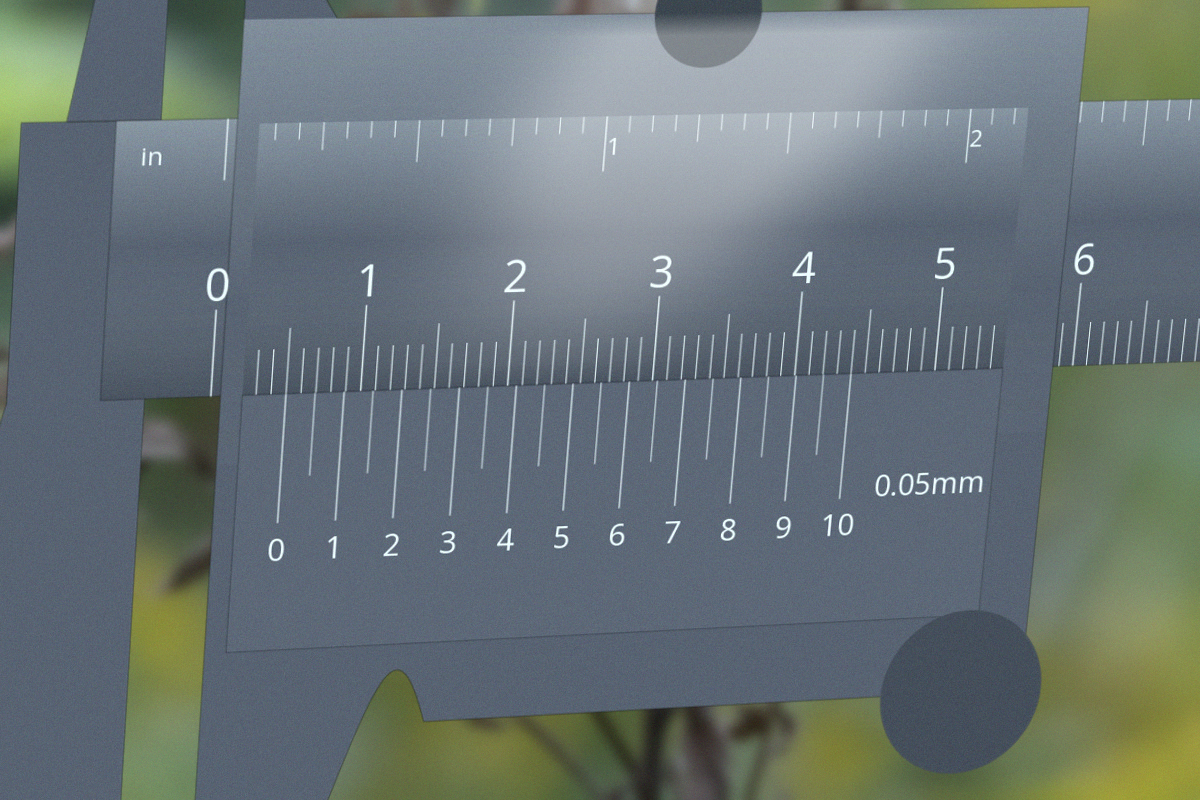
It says 5.0 mm
